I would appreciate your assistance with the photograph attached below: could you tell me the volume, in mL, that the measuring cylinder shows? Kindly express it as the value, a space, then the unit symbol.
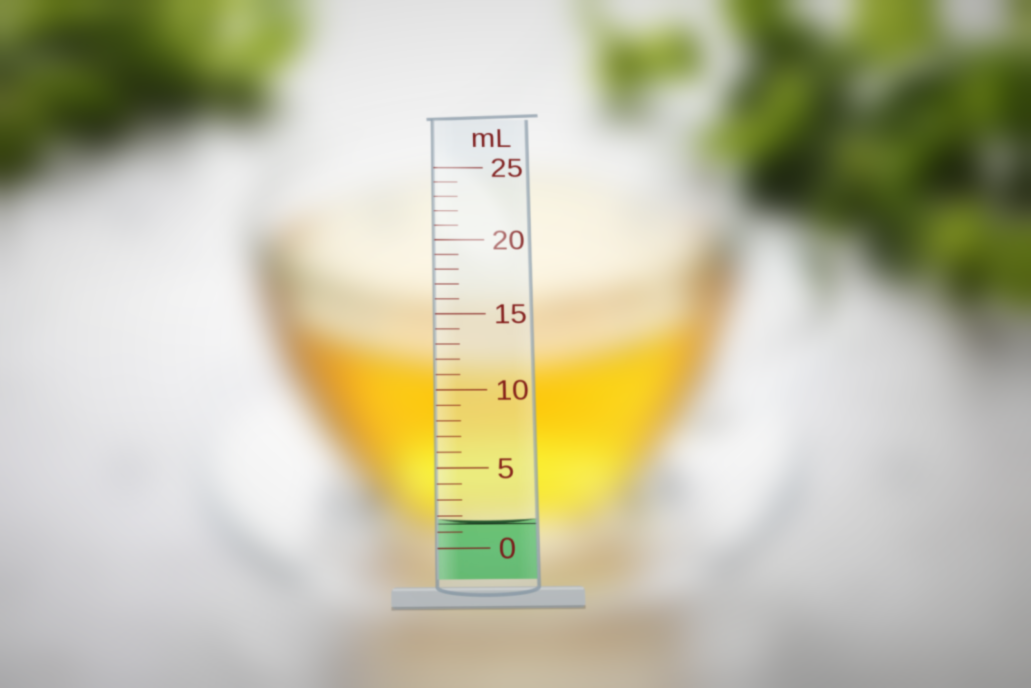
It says 1.5 mL
